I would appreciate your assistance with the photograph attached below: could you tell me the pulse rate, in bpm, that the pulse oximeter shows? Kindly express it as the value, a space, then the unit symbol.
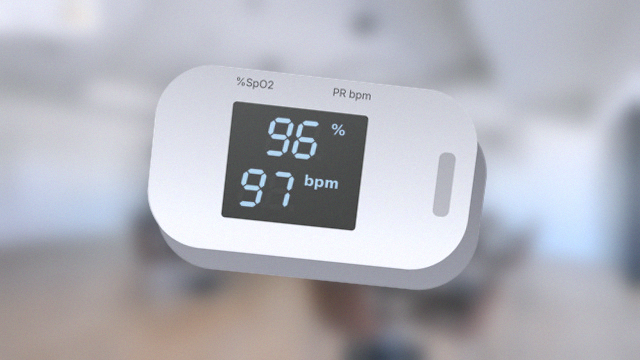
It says 97 bpm
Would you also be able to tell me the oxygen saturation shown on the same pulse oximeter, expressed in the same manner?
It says 96 %
